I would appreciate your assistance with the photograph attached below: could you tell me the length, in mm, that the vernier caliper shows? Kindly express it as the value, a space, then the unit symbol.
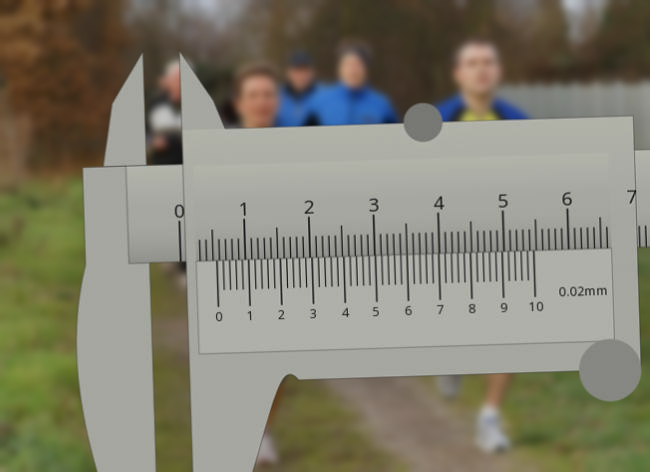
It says 5.6 mm
